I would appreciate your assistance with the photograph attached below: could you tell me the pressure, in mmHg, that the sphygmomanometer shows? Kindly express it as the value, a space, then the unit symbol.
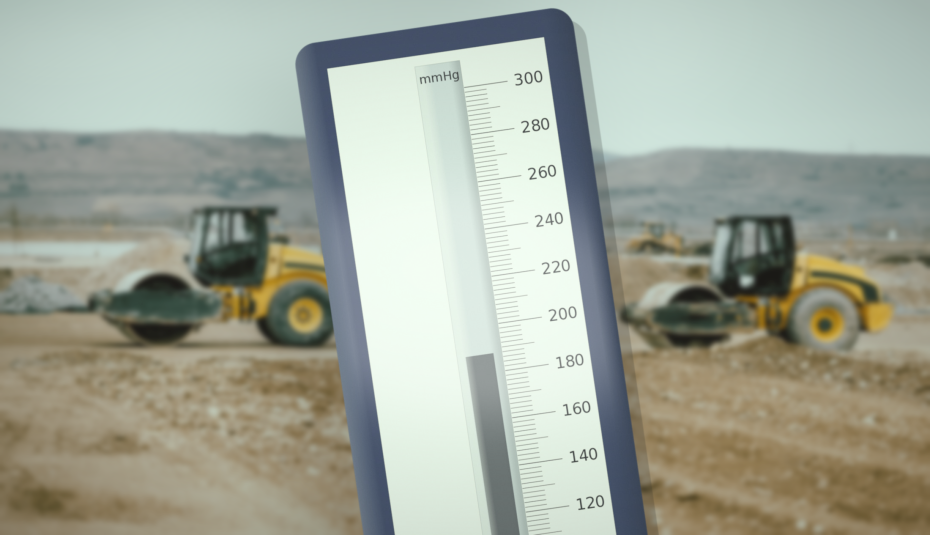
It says 188 mmHg
